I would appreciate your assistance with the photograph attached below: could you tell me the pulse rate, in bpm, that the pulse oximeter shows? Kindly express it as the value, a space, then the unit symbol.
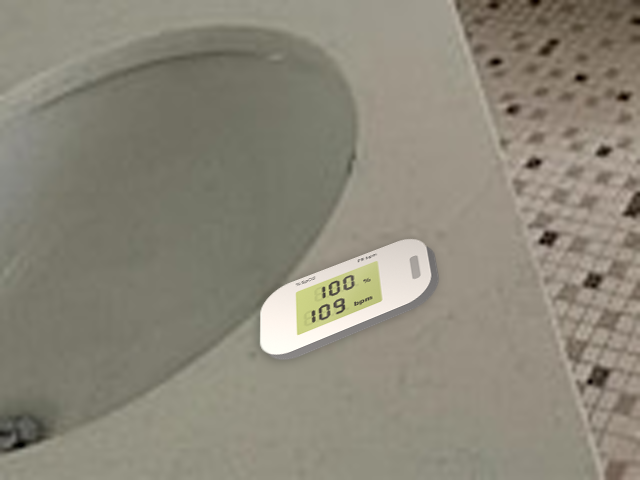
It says 109 bpm
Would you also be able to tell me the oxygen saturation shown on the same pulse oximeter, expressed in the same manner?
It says 100 %
